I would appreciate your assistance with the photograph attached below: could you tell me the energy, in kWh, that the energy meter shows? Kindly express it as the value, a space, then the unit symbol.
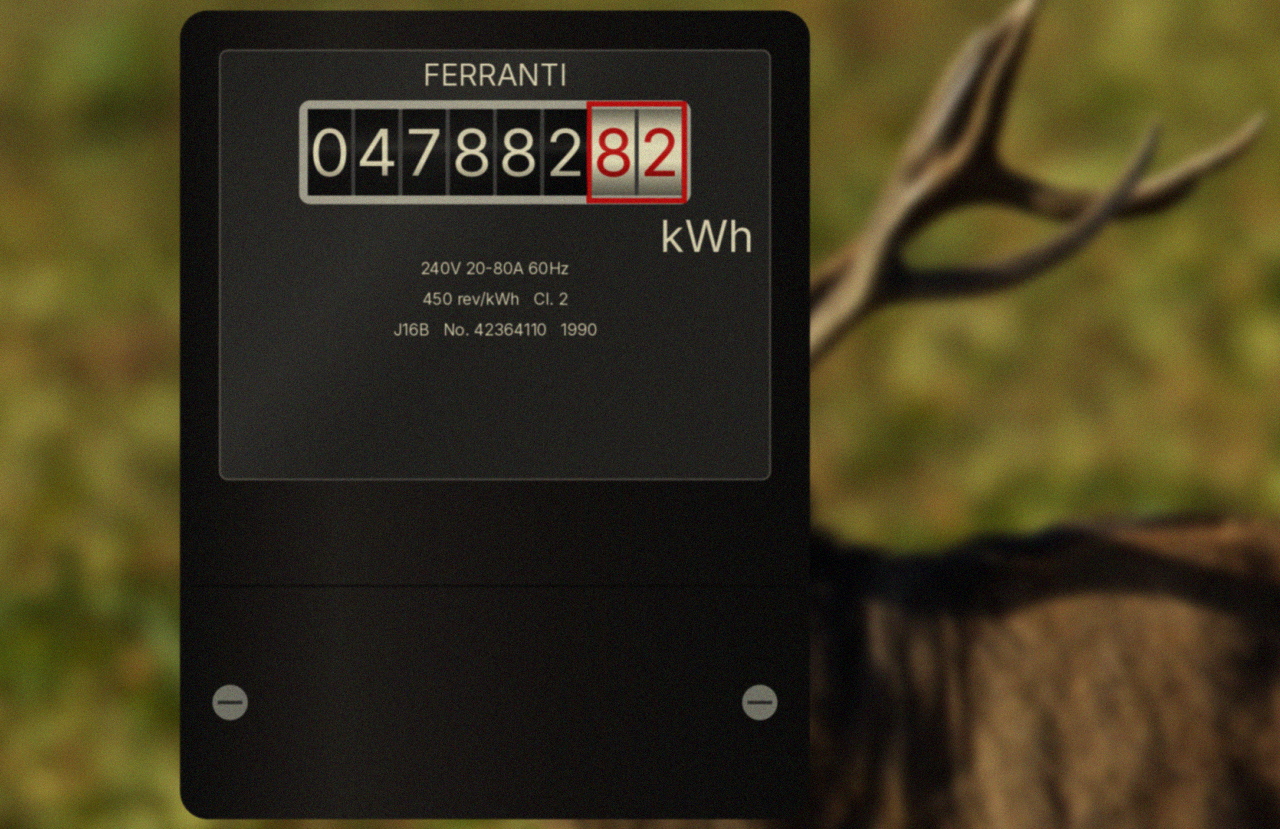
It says 47882.82 kWh
